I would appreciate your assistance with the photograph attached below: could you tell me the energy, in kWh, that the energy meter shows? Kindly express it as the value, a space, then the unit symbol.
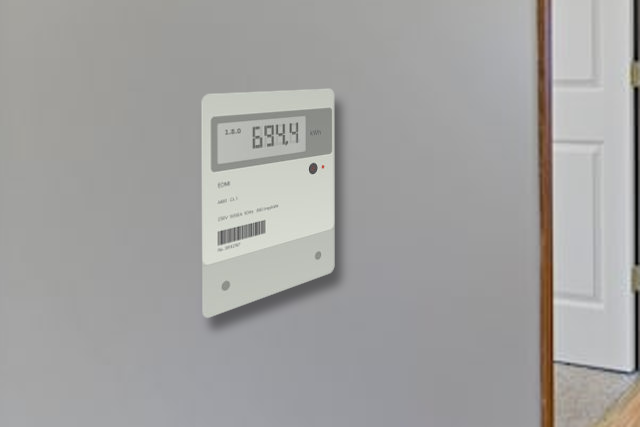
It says 694.4 kWh
